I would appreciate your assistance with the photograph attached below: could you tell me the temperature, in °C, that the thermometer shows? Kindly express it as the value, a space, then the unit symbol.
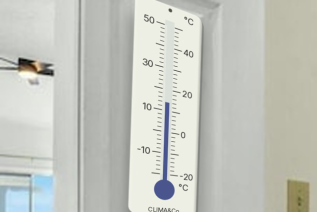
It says 14 °C
